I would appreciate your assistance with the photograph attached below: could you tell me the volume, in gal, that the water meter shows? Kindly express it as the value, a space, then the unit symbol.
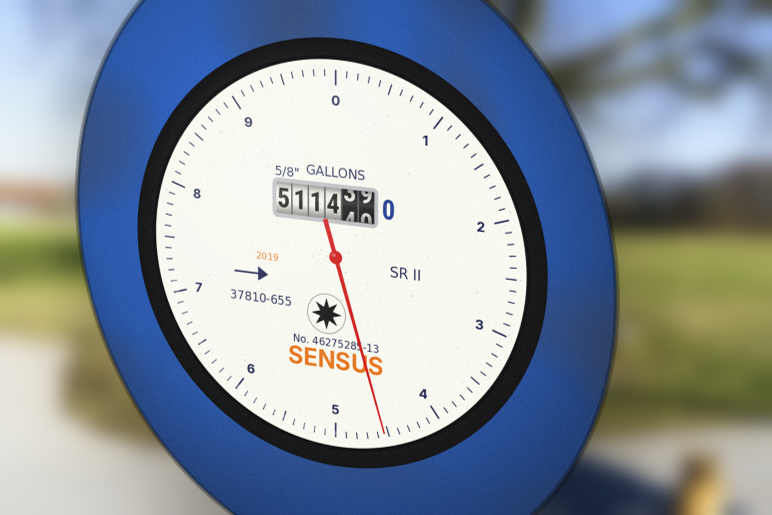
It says 5114394.5 gal
